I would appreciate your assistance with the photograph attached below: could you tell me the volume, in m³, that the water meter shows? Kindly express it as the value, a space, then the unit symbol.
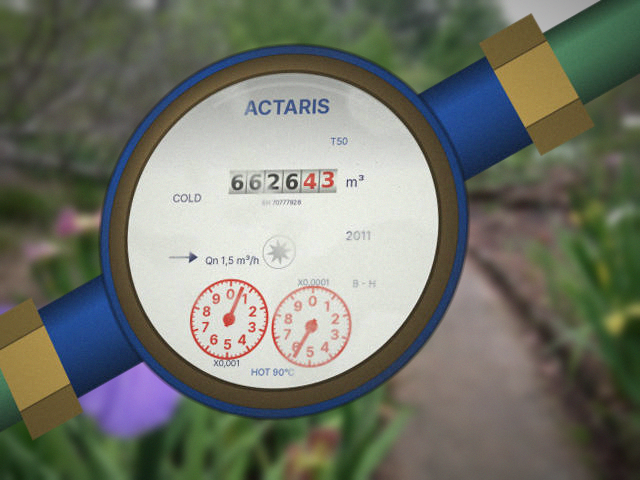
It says 6626.4305 m³
